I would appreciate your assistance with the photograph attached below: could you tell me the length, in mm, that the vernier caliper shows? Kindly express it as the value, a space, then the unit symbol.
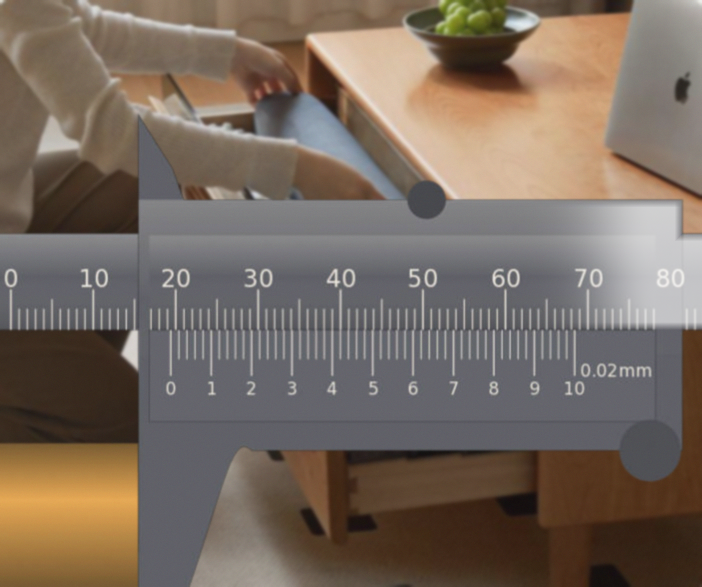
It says 19.4 mm
